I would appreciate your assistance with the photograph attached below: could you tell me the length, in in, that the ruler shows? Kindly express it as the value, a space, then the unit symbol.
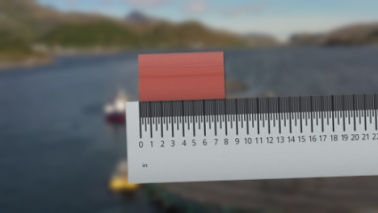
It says 8 in
